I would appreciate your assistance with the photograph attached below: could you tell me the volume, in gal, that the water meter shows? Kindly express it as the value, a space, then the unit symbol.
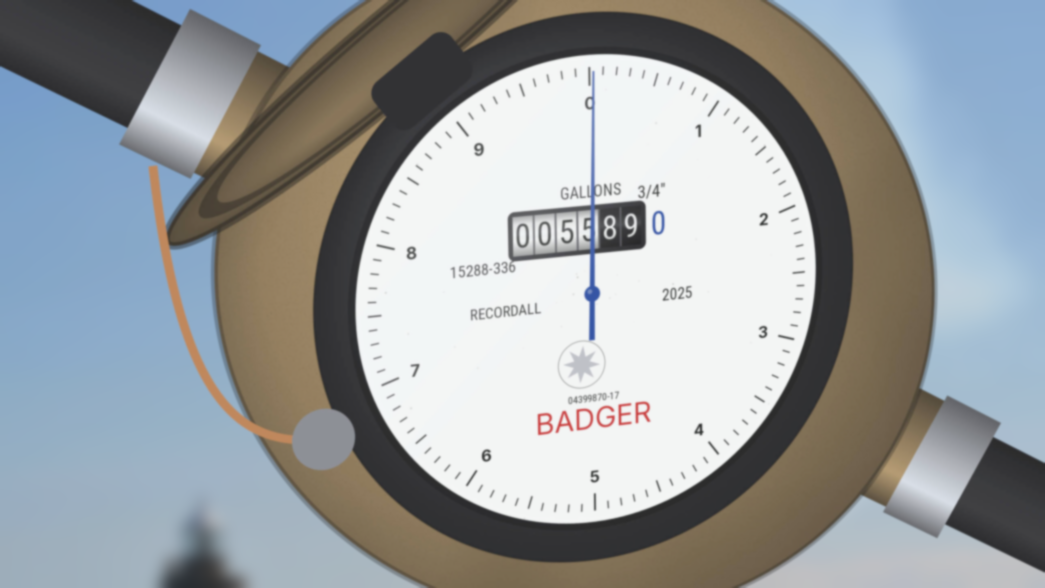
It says 55890.0 gal
